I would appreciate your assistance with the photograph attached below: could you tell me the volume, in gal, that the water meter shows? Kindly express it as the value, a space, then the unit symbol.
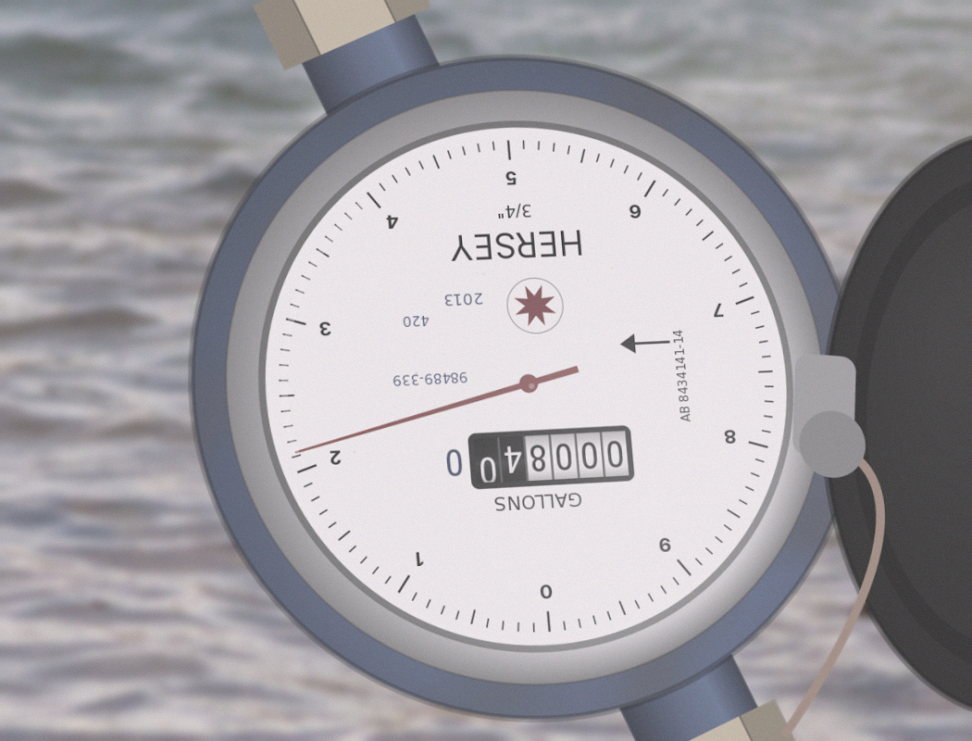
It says 8402.1 gal
